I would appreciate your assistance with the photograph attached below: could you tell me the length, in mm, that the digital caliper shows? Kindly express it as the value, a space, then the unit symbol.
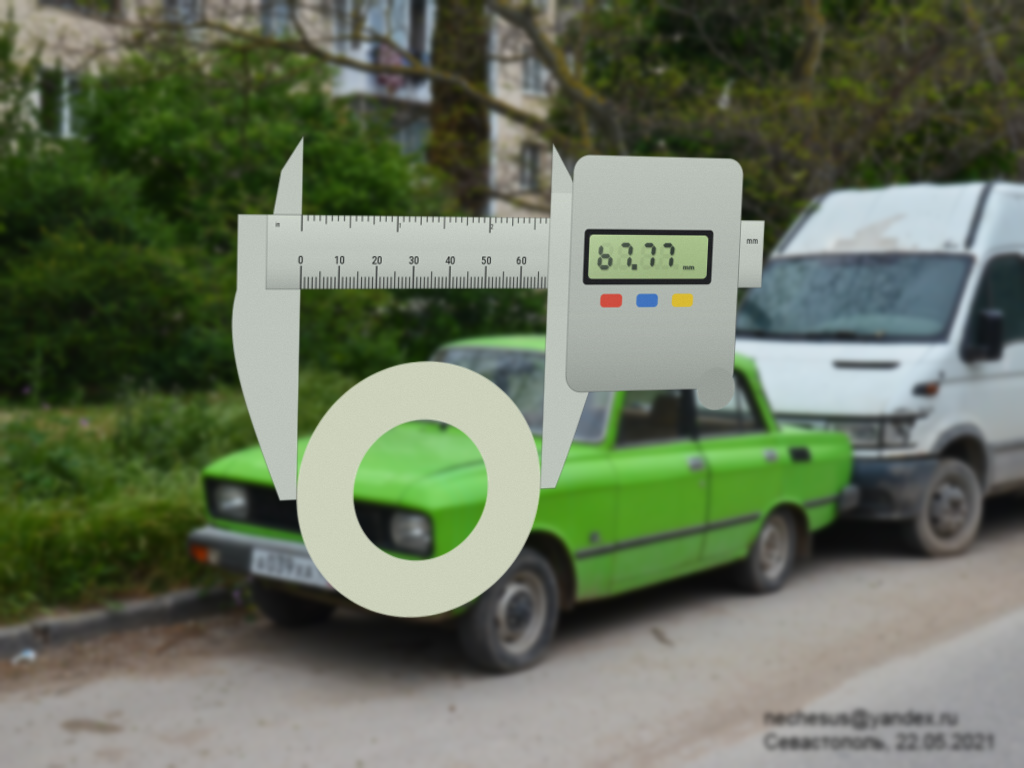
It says 67.77 mm
